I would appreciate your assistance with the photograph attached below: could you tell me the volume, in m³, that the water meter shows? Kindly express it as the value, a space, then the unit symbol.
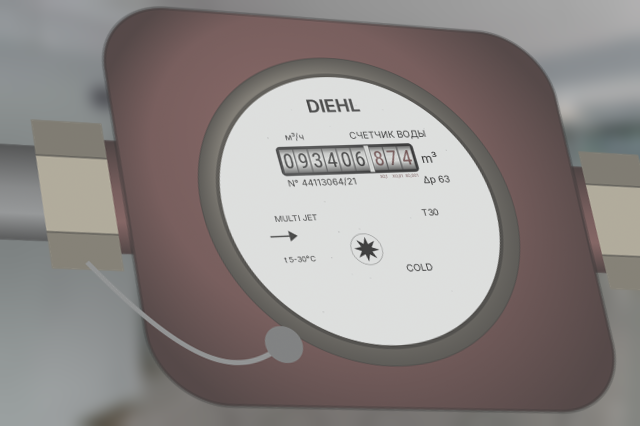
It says 93406.874 m³
